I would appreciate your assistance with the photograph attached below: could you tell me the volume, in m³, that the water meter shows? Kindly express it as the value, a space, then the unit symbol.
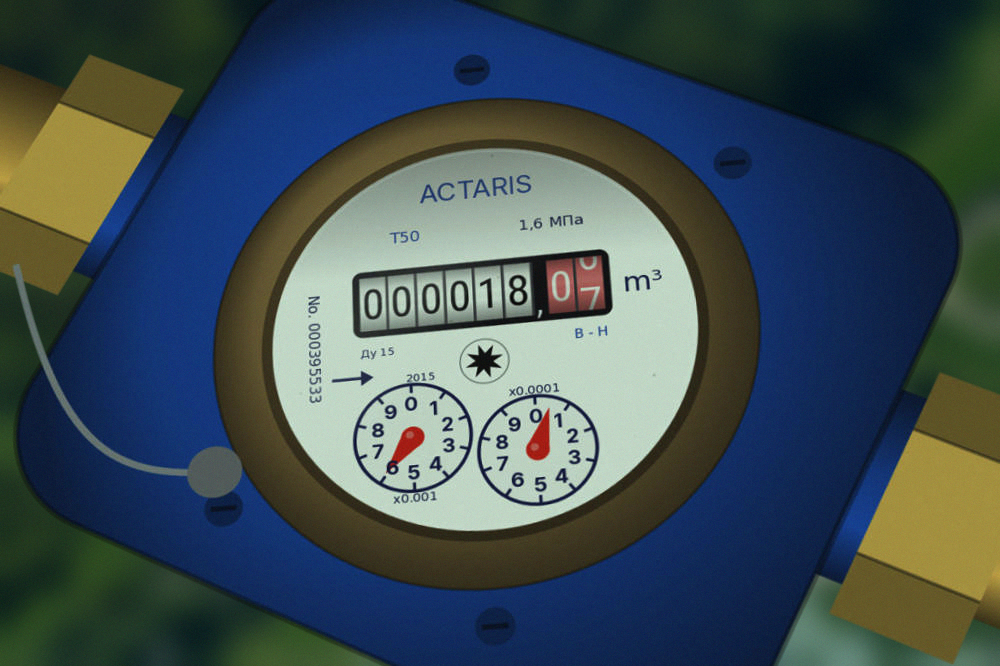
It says 18.0660 m³
